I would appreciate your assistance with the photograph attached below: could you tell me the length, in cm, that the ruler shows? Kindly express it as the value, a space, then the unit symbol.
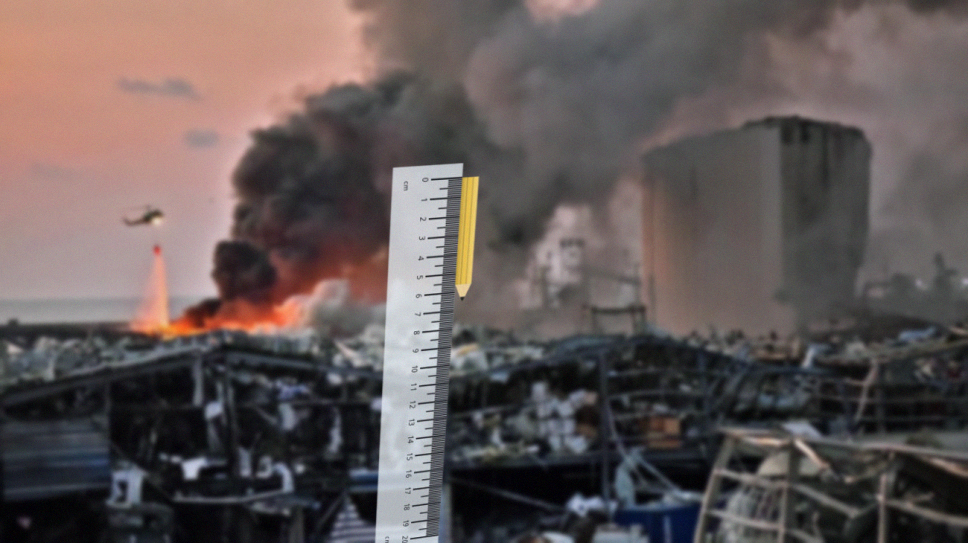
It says 6.5 cm
